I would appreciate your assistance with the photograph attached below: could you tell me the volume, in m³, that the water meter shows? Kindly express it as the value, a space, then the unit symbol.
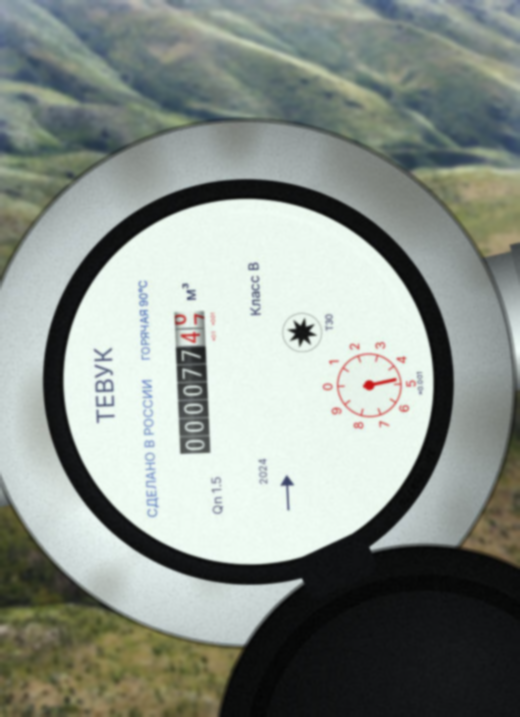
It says 77.464 m³
